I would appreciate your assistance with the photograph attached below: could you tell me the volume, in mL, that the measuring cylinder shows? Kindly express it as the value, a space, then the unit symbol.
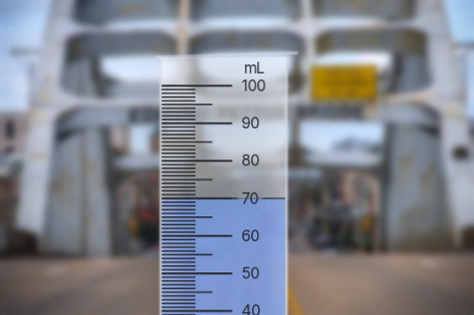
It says 70 mL
